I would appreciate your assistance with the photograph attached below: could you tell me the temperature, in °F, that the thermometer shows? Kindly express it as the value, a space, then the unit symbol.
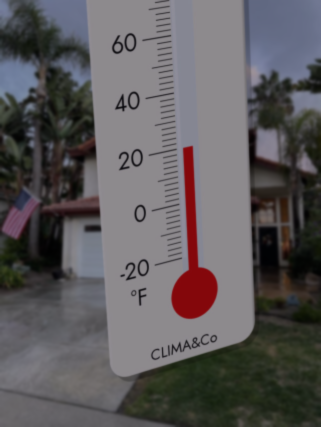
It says 20 °F
